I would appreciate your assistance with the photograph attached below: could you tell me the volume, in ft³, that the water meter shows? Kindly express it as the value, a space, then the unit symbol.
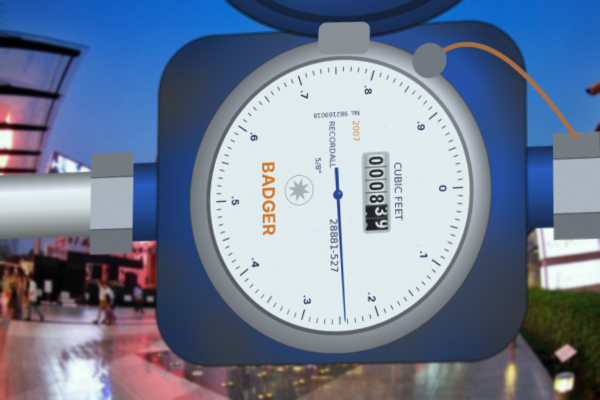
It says 839.24 ft³
